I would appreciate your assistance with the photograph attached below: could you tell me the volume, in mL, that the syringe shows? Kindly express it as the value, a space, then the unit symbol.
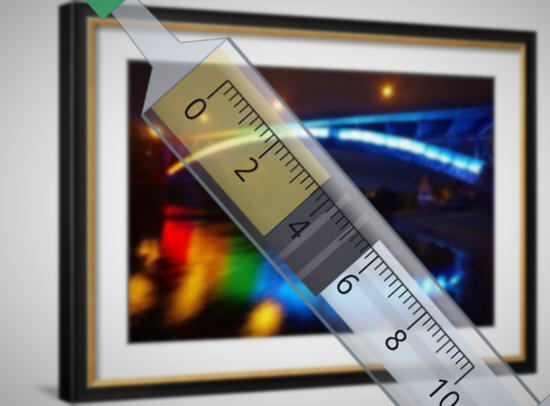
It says 3.6 mL
